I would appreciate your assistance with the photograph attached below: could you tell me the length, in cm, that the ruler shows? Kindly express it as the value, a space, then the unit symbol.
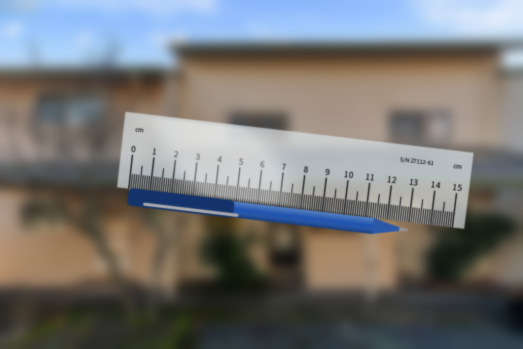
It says 13 cm
